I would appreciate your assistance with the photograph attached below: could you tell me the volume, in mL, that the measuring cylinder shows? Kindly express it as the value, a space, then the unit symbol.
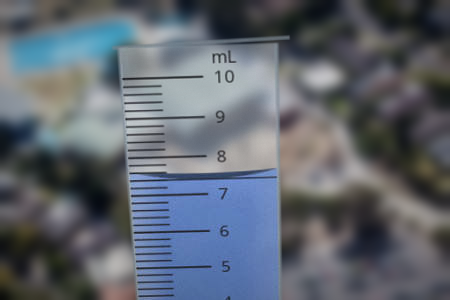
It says 7.4 mL
